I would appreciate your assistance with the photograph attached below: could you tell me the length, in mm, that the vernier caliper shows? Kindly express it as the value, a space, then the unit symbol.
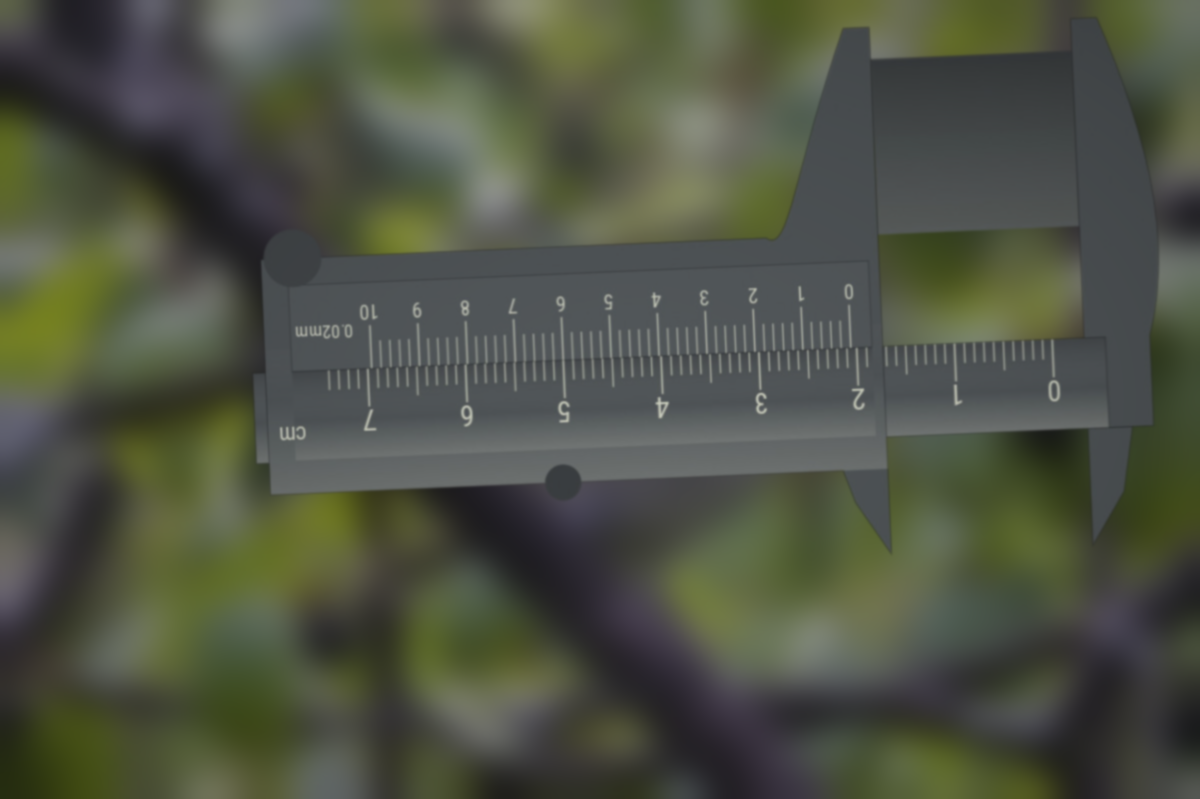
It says 20.6 mm
